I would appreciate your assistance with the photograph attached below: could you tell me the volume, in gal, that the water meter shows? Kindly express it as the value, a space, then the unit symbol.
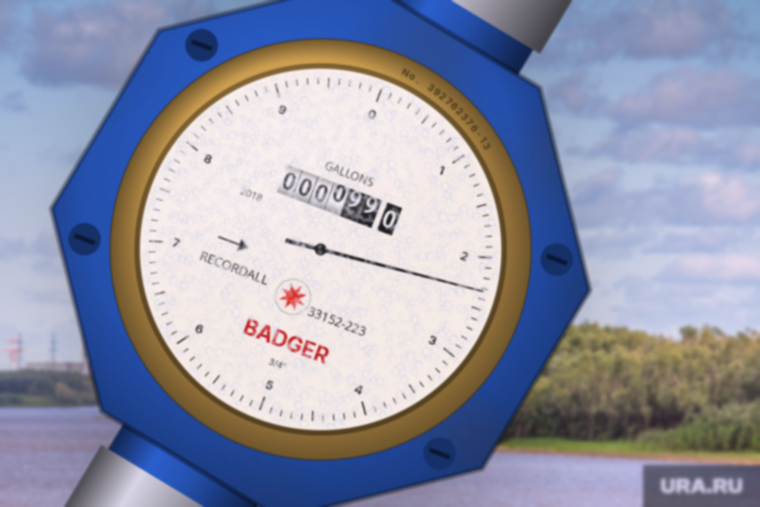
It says 992.3 gal
